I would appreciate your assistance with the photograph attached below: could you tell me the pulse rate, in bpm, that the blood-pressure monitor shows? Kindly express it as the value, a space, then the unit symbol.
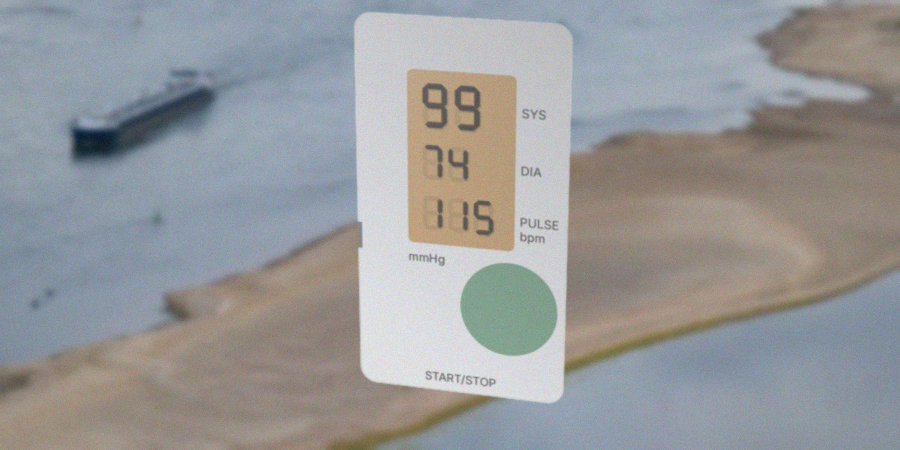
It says 115 bpm
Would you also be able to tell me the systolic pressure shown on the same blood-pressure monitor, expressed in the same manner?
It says 99 mmHg
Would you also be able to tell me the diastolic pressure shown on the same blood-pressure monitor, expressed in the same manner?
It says 74 mmHg
